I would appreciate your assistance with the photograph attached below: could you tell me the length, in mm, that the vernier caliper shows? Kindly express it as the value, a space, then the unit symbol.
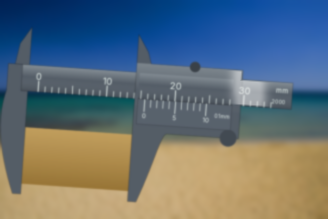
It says 15.6 mm
